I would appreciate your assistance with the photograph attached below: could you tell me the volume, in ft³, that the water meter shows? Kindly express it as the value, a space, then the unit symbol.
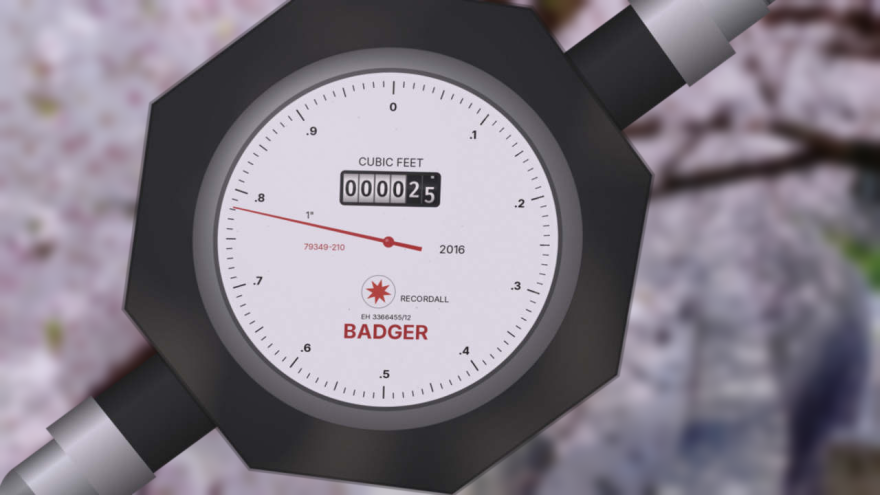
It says 24.78 ft³
